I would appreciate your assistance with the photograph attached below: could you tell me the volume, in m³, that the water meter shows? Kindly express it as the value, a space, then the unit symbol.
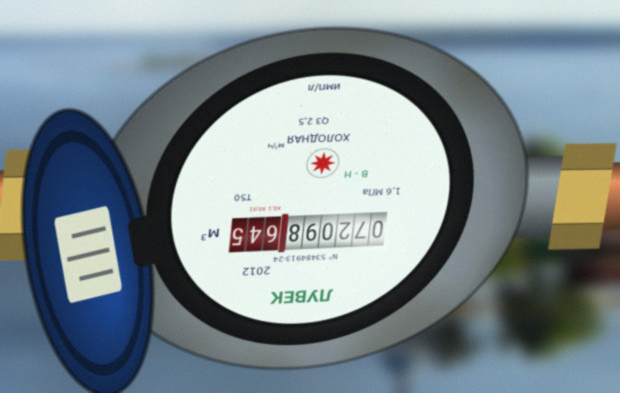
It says 72098.645 m³
